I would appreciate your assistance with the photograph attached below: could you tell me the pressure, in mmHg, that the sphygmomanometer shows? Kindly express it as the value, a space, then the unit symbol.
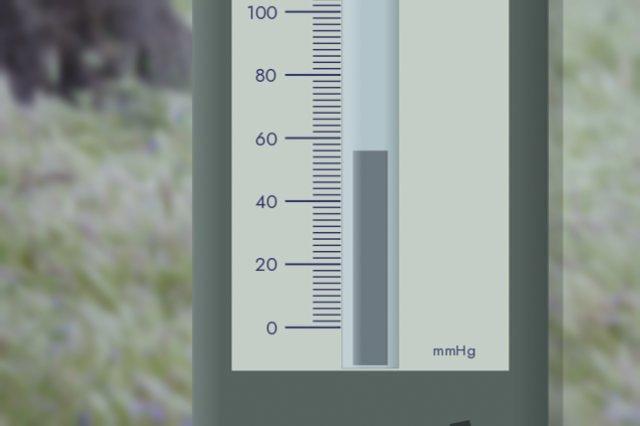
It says 56 mmHg
